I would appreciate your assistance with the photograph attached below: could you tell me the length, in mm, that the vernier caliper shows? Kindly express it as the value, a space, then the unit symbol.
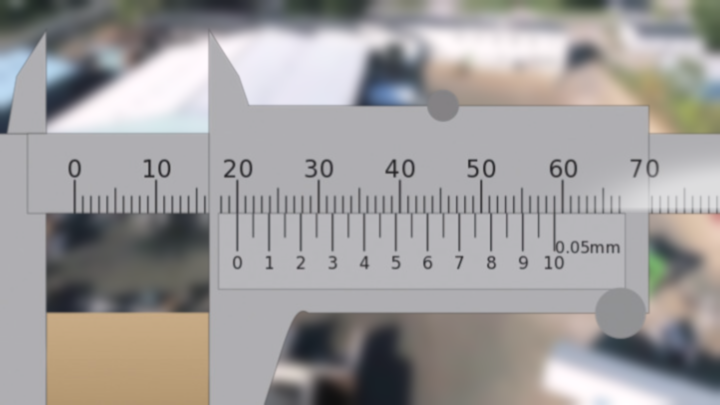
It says 20.0 mm
